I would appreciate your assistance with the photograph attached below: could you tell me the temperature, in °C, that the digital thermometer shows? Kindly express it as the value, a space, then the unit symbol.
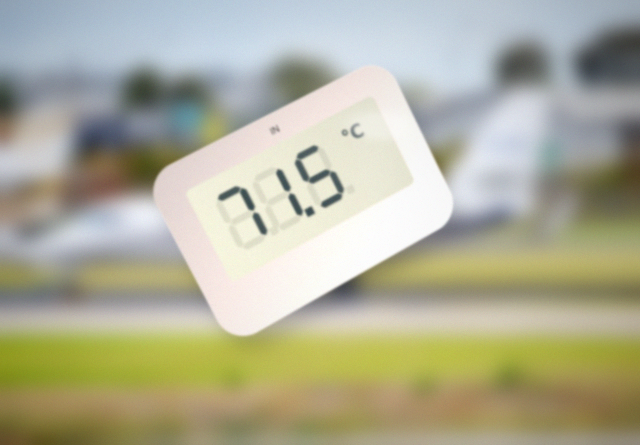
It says 71.5 °C
